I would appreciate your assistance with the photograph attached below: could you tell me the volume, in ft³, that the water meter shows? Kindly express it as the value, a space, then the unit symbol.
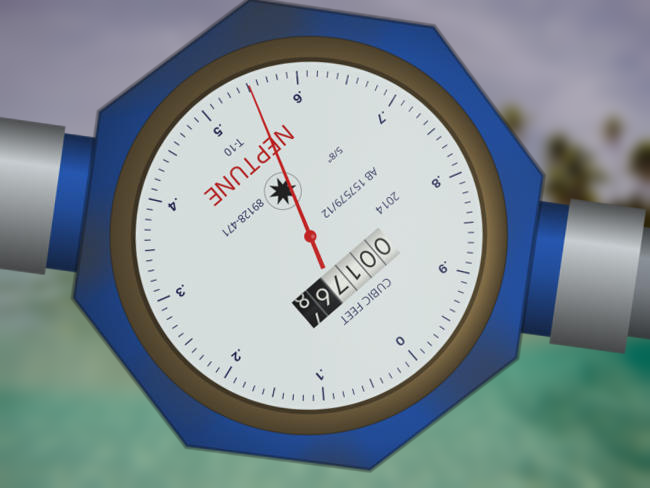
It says 1767.55 ft³
